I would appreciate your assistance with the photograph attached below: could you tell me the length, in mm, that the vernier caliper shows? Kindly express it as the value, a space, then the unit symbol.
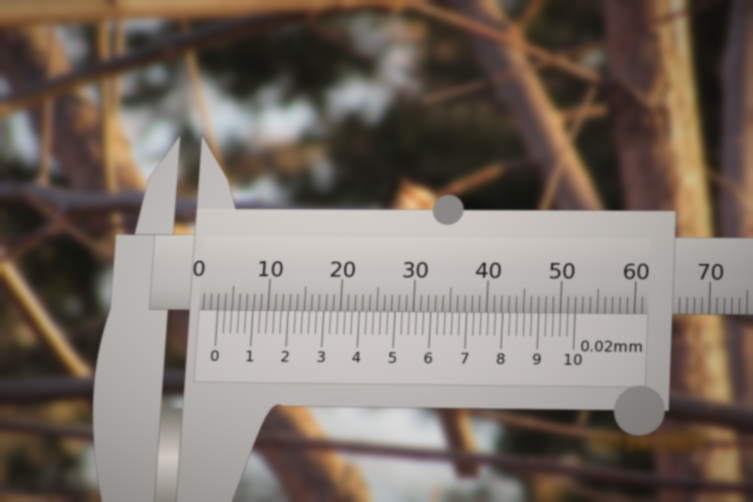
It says 3.0 mm
